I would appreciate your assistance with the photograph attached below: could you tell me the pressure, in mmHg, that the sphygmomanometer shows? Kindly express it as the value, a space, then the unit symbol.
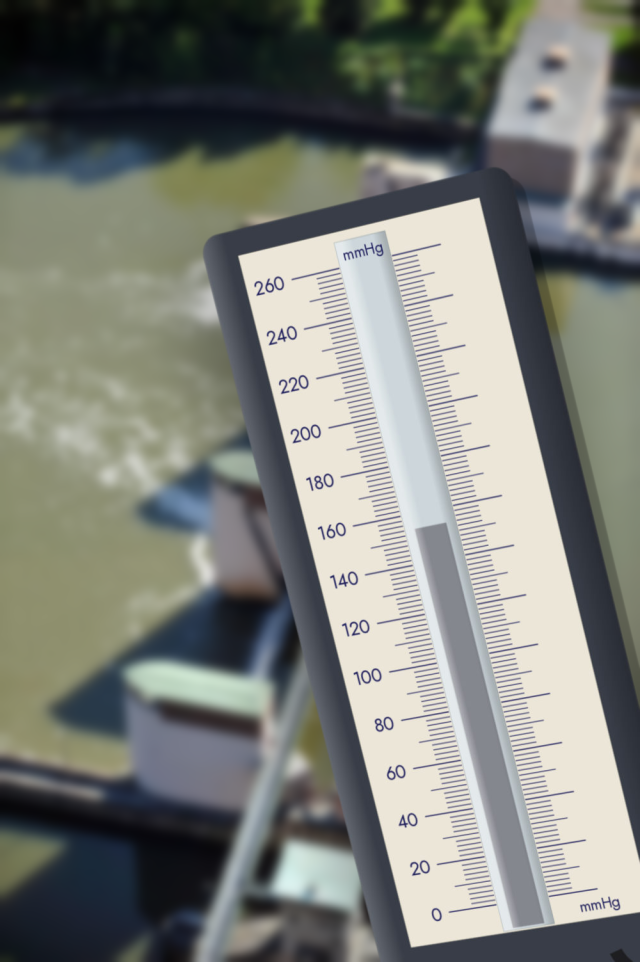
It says 154 mmHg
